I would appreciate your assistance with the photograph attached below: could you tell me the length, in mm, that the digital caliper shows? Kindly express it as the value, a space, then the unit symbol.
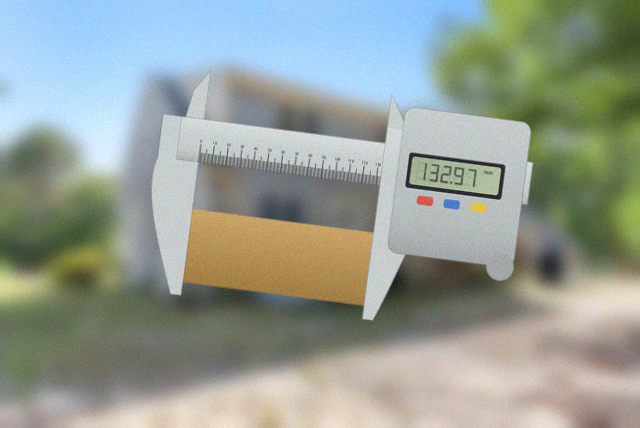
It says 132.97 mm
